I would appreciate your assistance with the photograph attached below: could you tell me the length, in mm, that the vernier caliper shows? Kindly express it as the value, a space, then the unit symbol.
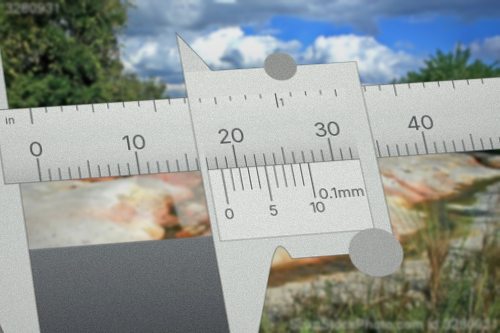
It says 18.4 mm
